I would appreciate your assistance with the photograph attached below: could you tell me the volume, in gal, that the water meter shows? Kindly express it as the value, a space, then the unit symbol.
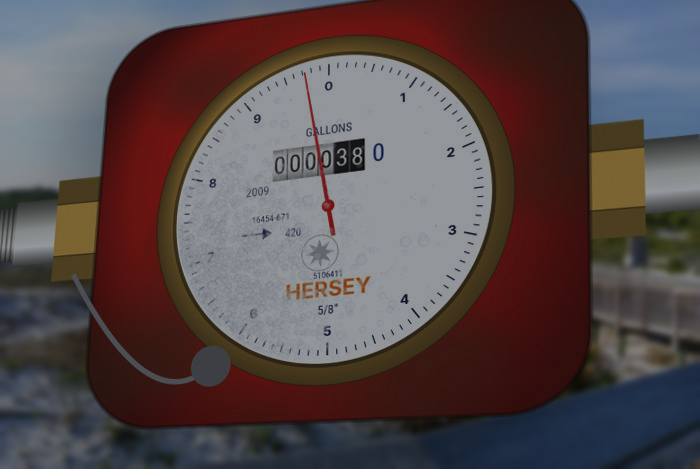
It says 379.7 gal
